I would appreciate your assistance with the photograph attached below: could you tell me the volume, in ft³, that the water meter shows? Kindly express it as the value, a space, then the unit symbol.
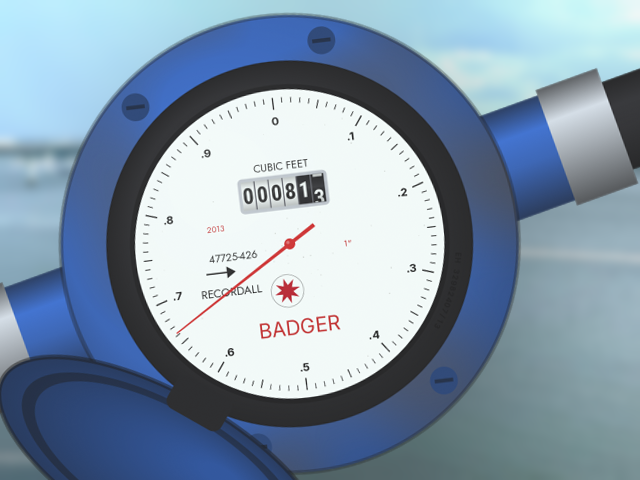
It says 812.66 ft³
